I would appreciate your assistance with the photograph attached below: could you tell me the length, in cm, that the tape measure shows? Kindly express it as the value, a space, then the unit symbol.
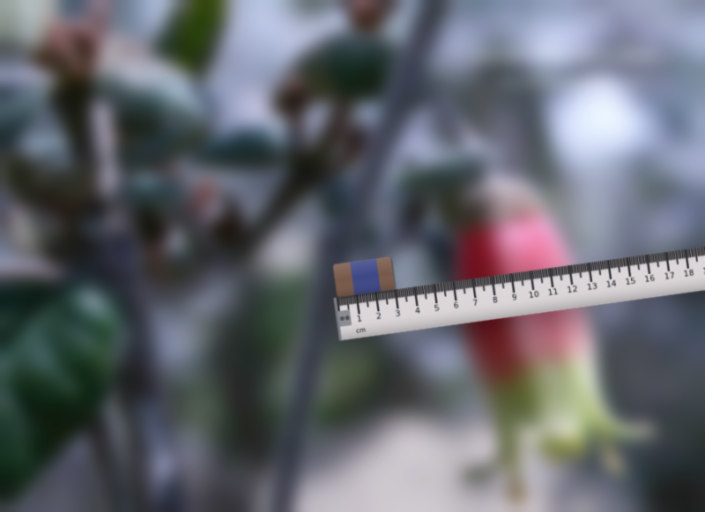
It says 3 cm
